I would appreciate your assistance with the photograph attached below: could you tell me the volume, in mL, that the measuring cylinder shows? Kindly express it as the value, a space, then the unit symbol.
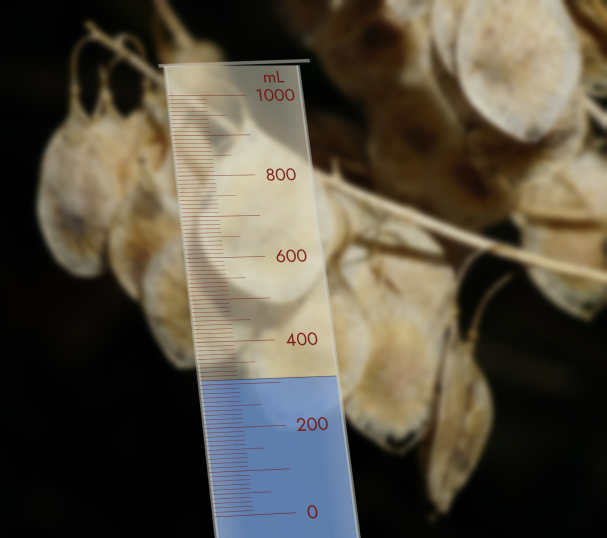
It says 310 mL
